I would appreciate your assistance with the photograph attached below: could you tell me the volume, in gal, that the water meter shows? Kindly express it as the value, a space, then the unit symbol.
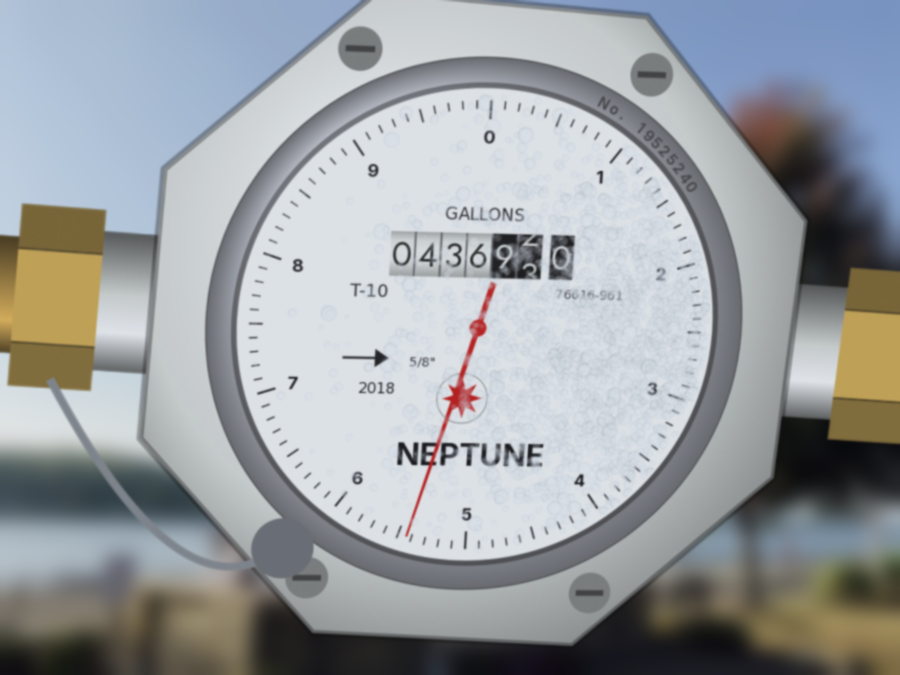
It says 436925.4 gal
